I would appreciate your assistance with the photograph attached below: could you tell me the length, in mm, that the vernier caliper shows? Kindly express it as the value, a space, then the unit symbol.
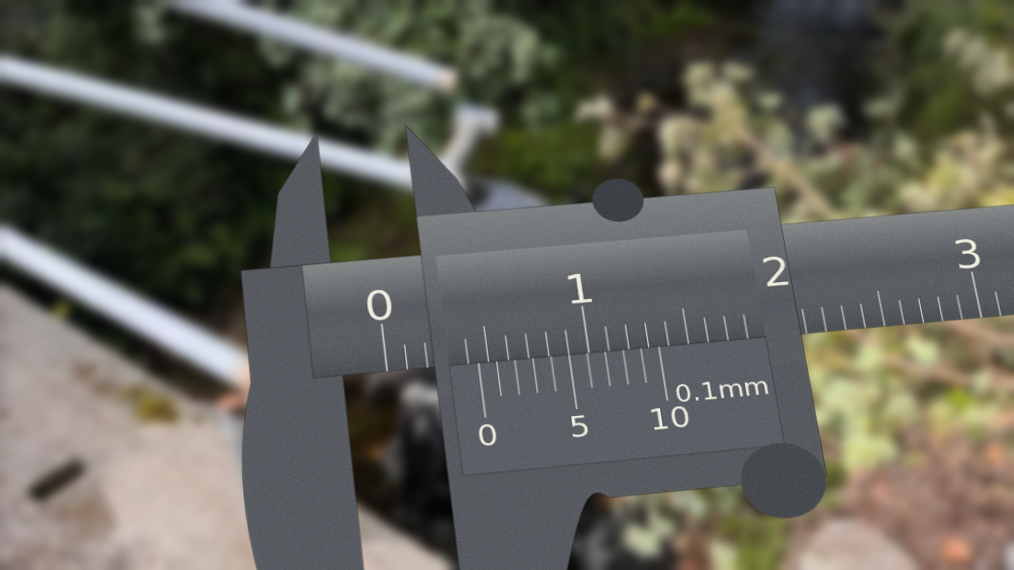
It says 4.5 mm
